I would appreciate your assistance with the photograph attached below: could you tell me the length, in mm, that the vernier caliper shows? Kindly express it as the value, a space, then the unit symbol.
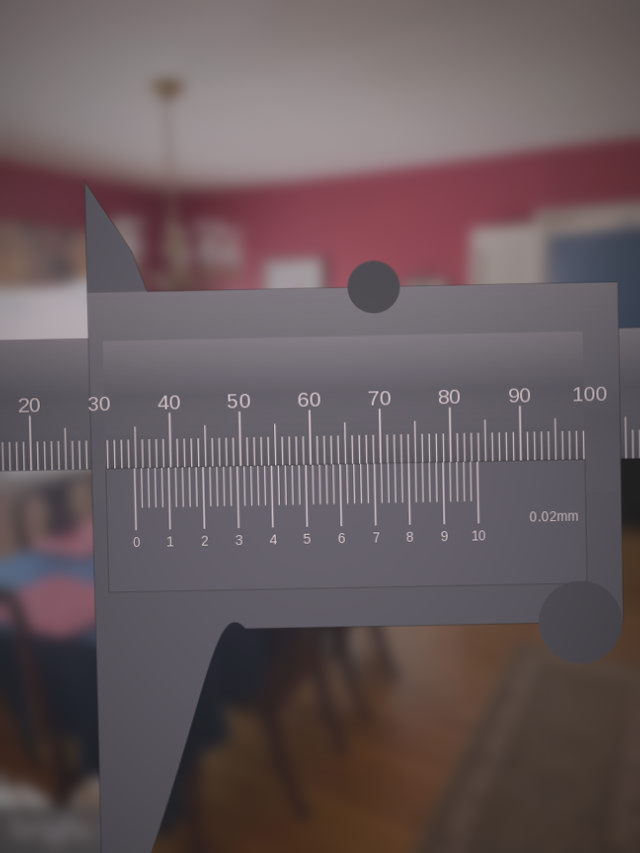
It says 34.8 mm
